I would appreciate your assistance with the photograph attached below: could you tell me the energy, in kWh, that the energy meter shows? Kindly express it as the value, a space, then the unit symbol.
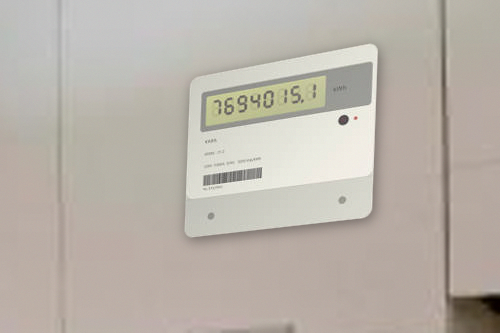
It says 7694015.1 kWh
